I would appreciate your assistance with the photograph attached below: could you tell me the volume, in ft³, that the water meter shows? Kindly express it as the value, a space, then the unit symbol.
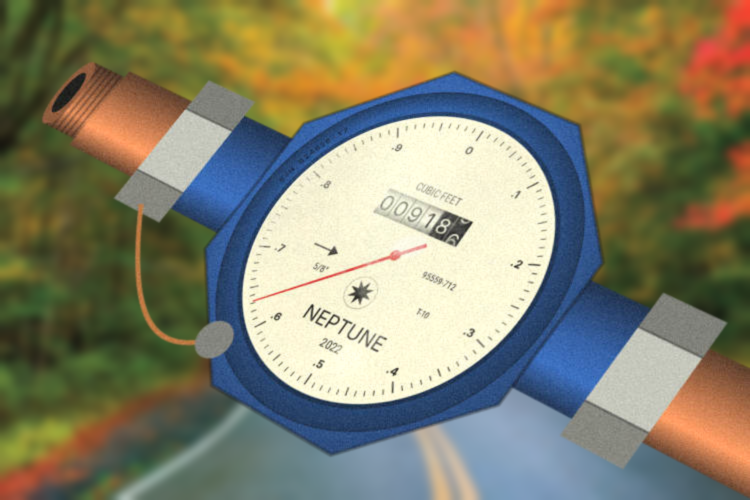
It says 9185.63 ft³
